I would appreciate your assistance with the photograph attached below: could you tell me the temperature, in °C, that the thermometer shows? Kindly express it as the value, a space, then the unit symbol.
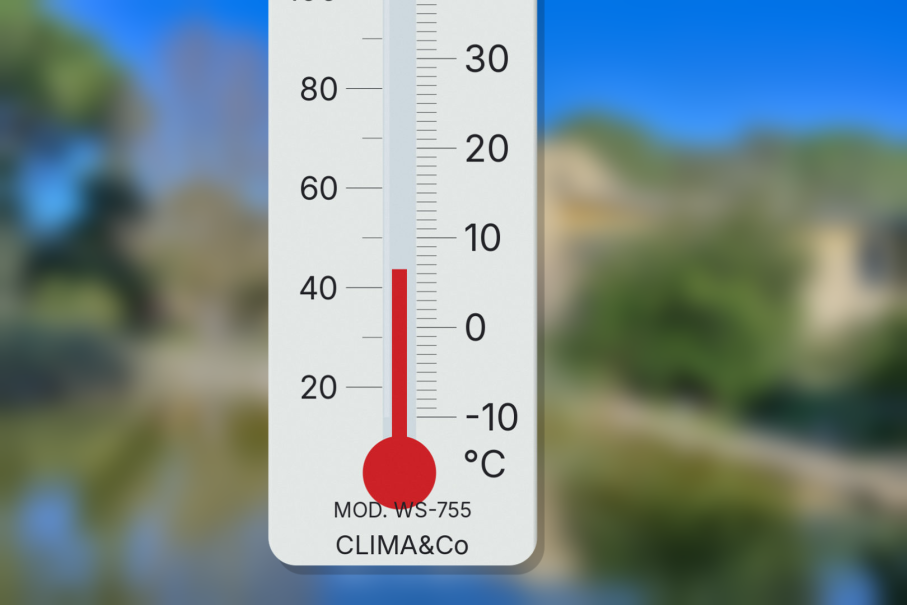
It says 6.5 °C
